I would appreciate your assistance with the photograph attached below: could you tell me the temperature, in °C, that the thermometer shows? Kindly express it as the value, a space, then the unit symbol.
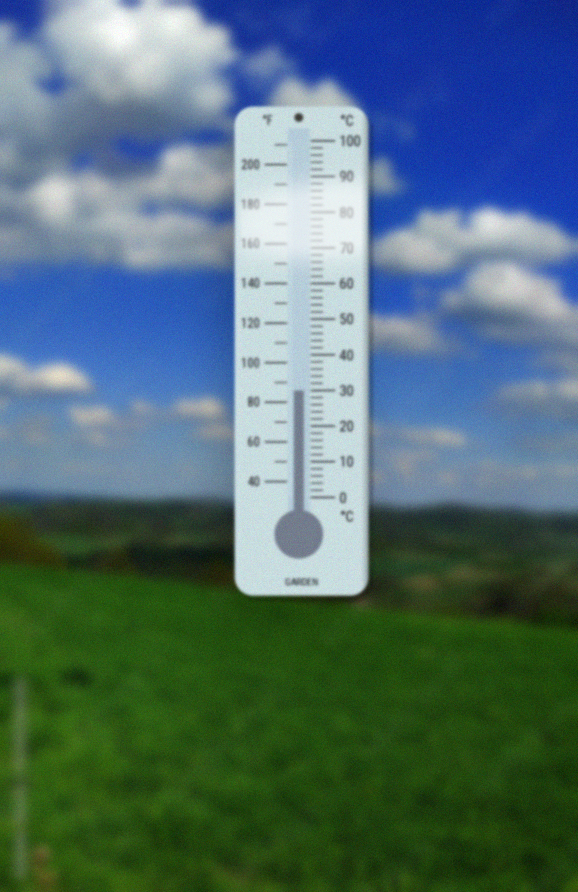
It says 30 °C
